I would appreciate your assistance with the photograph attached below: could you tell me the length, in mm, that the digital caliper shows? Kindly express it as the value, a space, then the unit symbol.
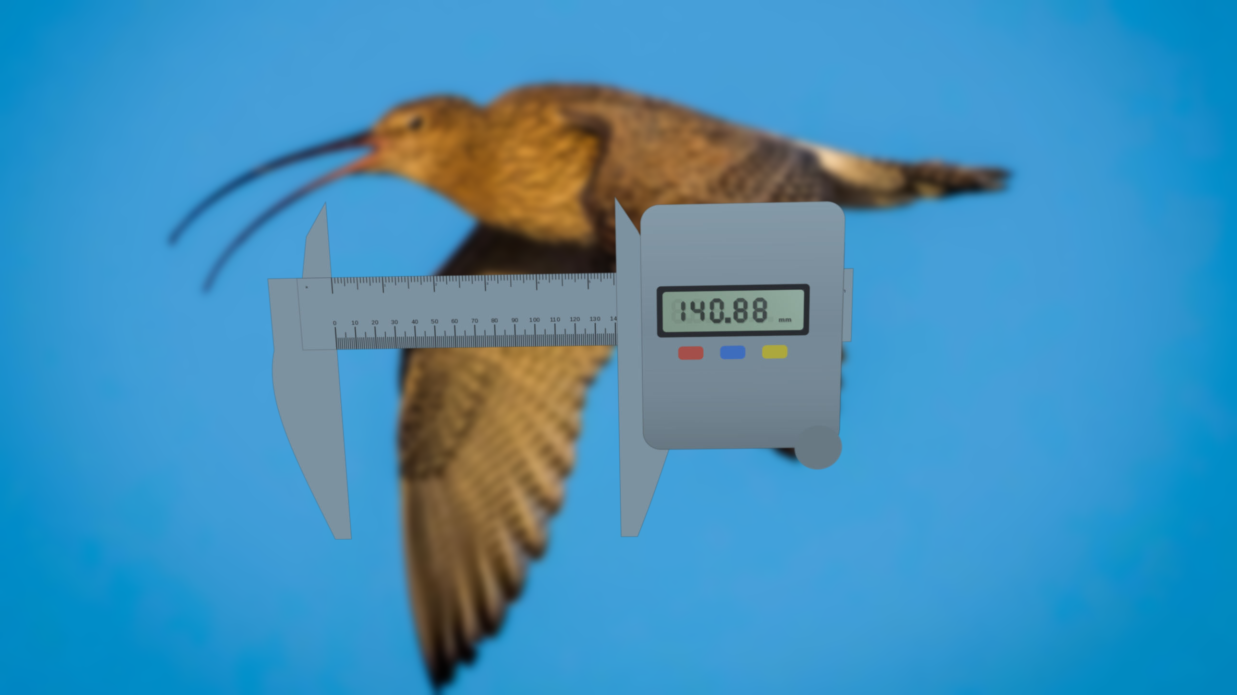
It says 140.88 mm
